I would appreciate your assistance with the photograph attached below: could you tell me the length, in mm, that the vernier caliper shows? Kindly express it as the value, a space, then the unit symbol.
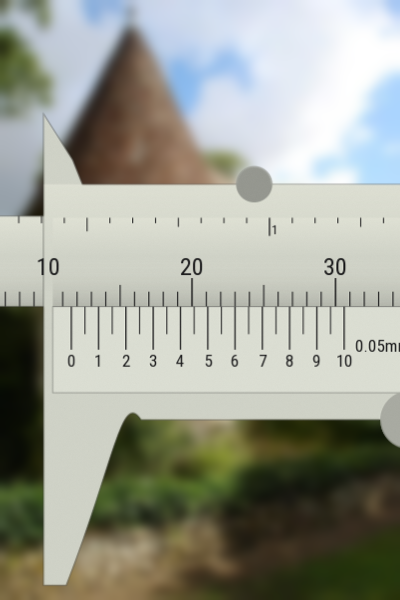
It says 11.6 mm
